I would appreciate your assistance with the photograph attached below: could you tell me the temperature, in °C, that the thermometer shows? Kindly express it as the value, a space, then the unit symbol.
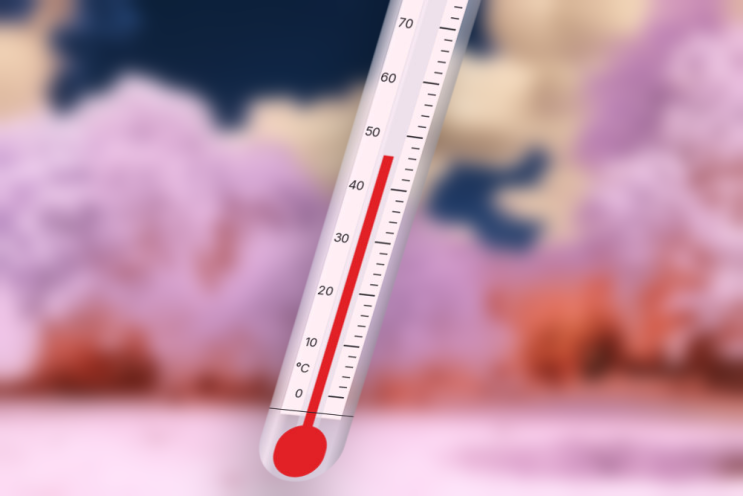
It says 46 °C
